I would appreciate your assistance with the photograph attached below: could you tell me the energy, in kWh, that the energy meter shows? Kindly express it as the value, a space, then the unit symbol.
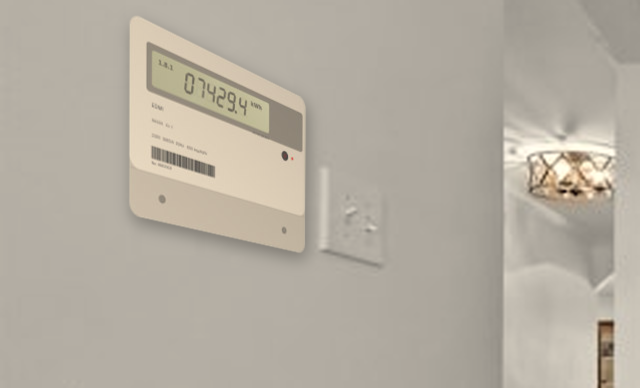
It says 7429.4 kWh
